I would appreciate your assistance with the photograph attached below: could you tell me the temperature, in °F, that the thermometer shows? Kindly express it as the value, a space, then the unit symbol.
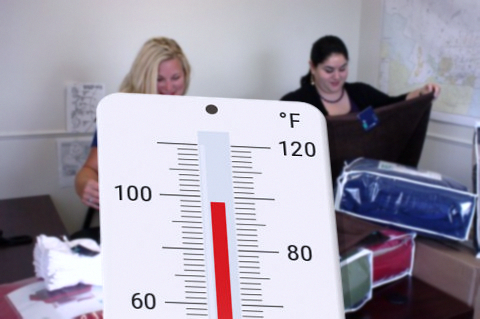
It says 98 °F
